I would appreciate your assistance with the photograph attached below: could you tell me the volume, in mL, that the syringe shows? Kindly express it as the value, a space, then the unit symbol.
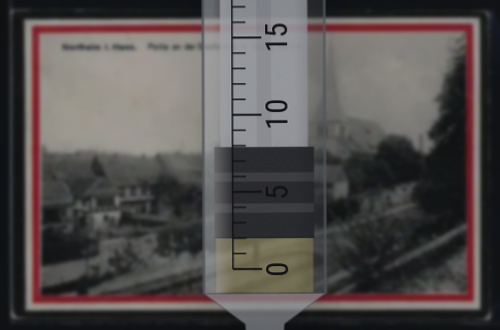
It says 2 mL
